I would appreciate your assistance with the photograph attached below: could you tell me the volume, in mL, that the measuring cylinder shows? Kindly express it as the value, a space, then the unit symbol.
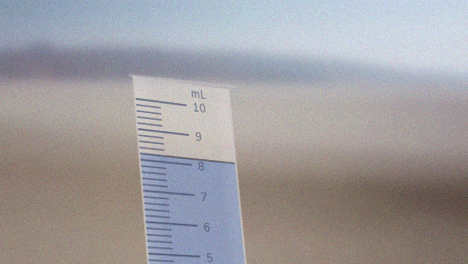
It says 8.2 mL
